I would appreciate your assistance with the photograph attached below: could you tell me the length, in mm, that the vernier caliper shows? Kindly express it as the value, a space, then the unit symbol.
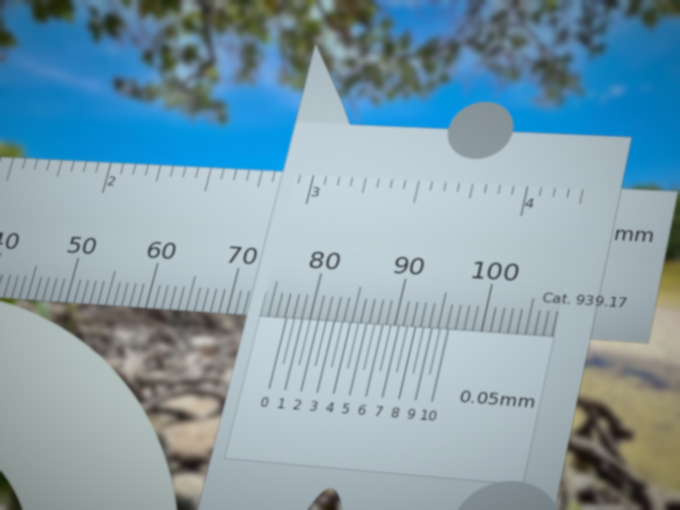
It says 77.2 mm
